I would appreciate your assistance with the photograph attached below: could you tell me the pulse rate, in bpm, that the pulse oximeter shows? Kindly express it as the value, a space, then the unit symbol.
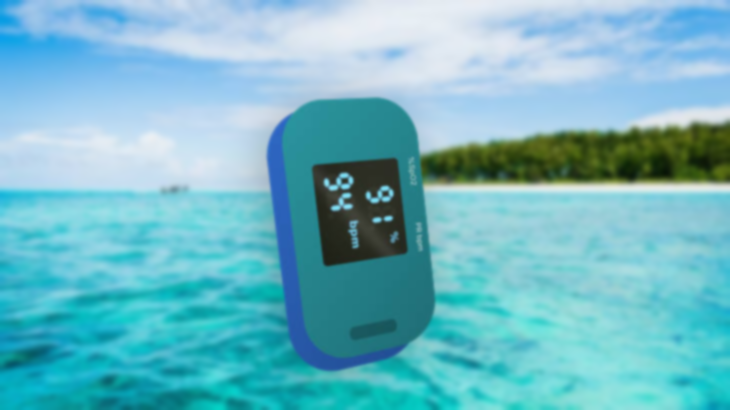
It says 94 bpm
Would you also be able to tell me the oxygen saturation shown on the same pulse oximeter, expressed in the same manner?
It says 91 %
